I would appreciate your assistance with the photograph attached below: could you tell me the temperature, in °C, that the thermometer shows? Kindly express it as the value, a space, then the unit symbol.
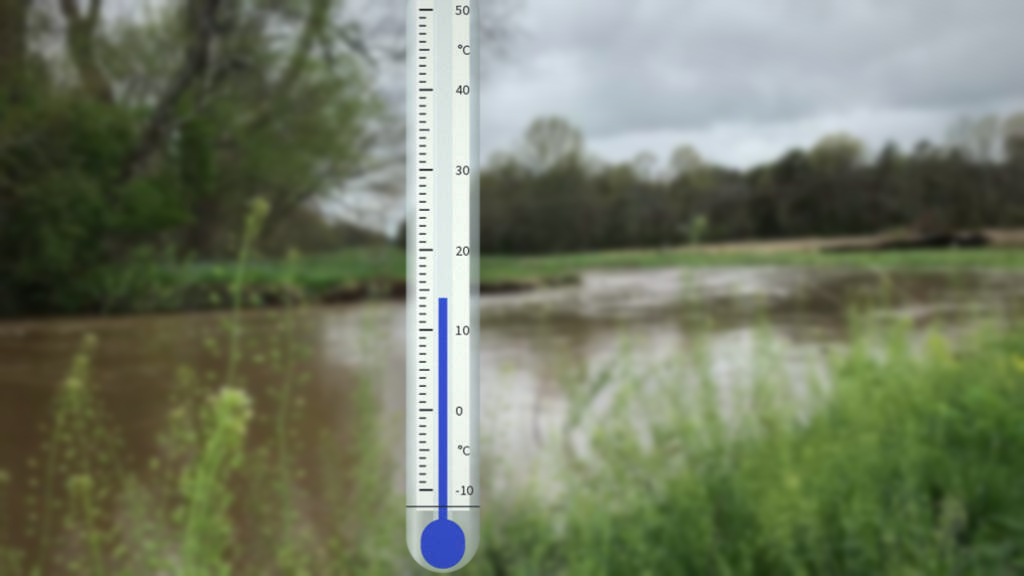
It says 14 °C
